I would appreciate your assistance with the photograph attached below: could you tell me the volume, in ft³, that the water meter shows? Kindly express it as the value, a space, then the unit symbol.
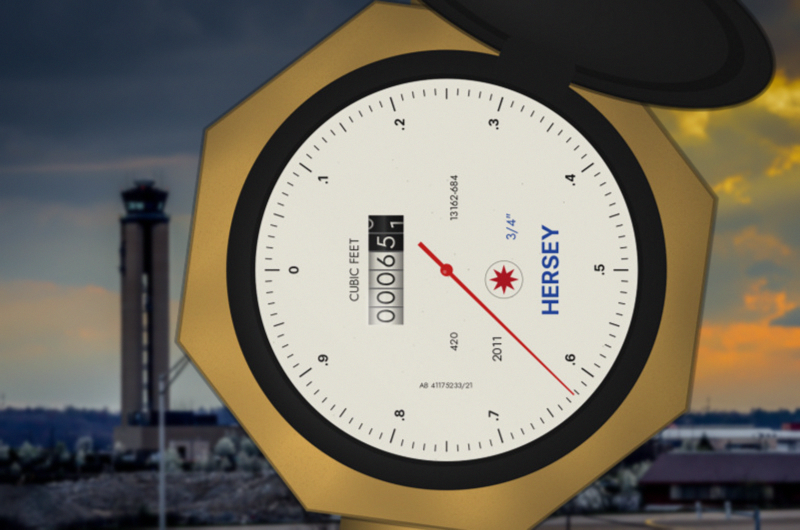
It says 650.62 ft³
